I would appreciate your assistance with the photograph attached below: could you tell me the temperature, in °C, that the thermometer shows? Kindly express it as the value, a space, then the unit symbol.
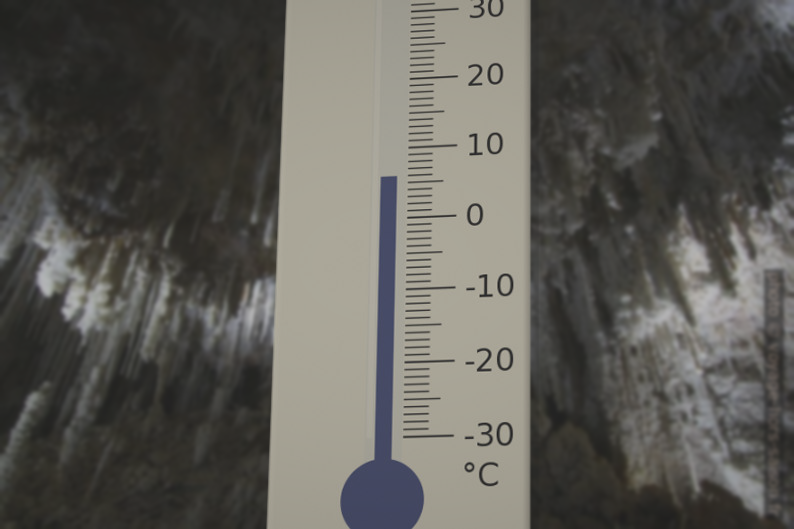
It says 6 °C
